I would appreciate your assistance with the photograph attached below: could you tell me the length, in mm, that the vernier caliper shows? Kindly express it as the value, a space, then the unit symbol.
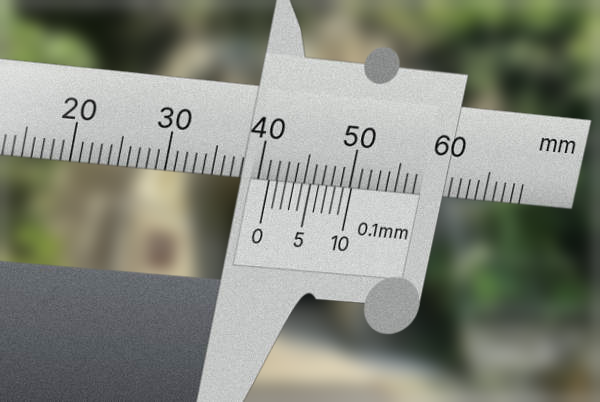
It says 41.2 mm
